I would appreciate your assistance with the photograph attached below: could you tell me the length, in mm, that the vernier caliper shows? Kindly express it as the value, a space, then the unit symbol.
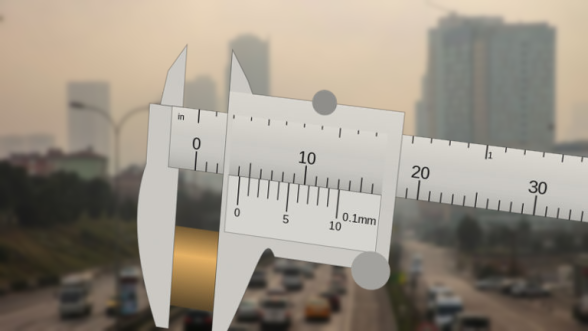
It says 4.1 mm
